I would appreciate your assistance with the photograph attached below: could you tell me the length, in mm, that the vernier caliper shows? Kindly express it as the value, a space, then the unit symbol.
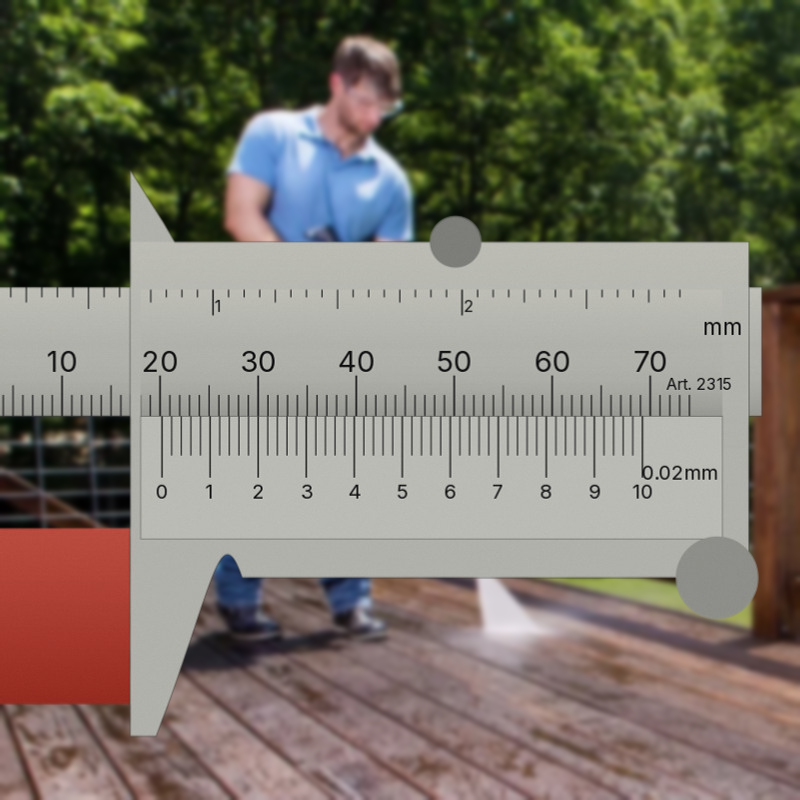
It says 20.2 mm
